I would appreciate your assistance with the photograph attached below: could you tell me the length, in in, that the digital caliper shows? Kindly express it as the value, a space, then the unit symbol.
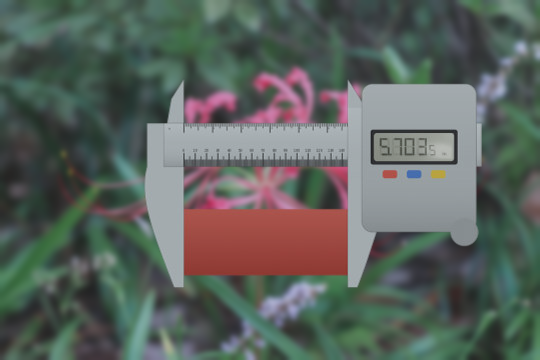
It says 5.7035 in
